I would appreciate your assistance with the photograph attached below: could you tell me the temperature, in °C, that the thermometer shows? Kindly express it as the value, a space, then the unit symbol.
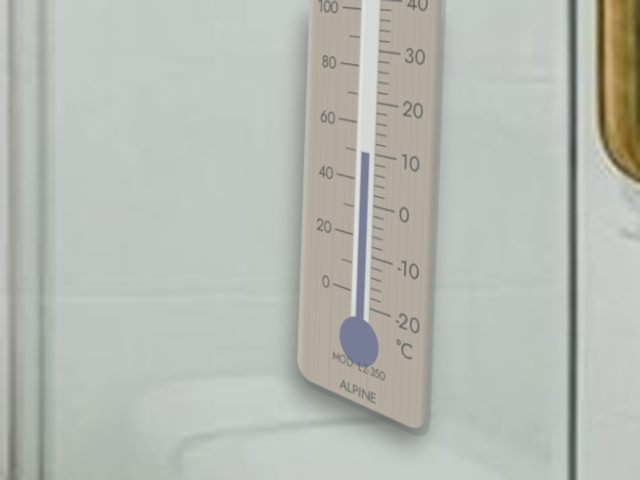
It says 10 °C
